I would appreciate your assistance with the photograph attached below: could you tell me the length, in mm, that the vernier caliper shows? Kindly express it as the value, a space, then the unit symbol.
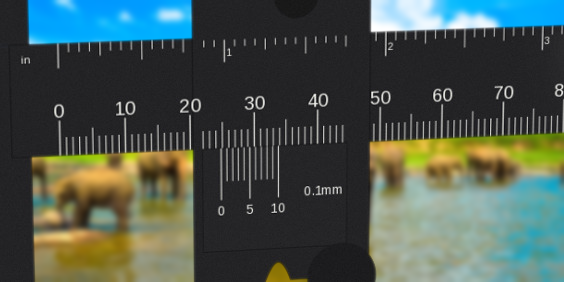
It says 24.8 mm
